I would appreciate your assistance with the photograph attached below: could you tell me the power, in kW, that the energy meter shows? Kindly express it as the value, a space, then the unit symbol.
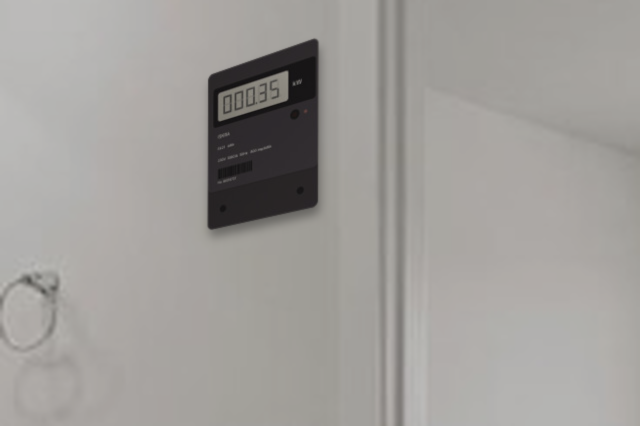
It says 0.35 kW
